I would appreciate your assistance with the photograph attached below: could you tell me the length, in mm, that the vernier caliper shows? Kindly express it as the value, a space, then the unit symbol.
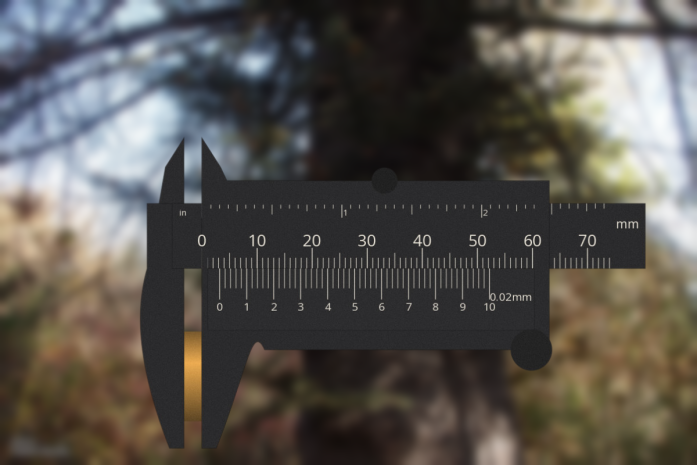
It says 3.2 mm
